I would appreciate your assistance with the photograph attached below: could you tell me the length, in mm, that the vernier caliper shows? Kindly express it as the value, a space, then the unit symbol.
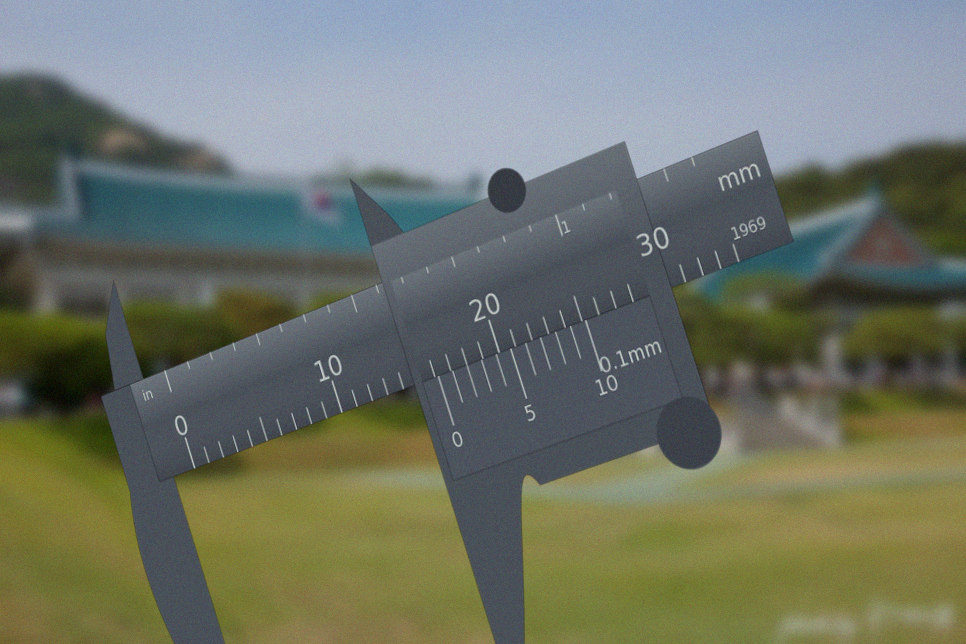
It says 16.2 mm
